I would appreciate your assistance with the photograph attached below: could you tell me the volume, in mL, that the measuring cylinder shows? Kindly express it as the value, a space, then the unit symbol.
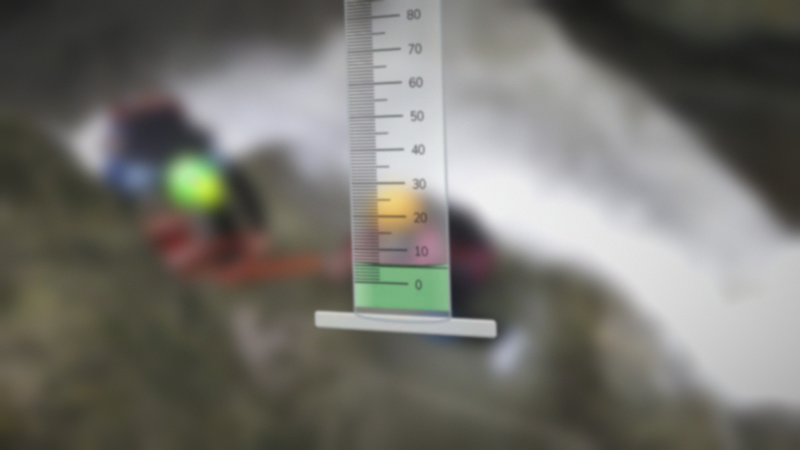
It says 5 mL
